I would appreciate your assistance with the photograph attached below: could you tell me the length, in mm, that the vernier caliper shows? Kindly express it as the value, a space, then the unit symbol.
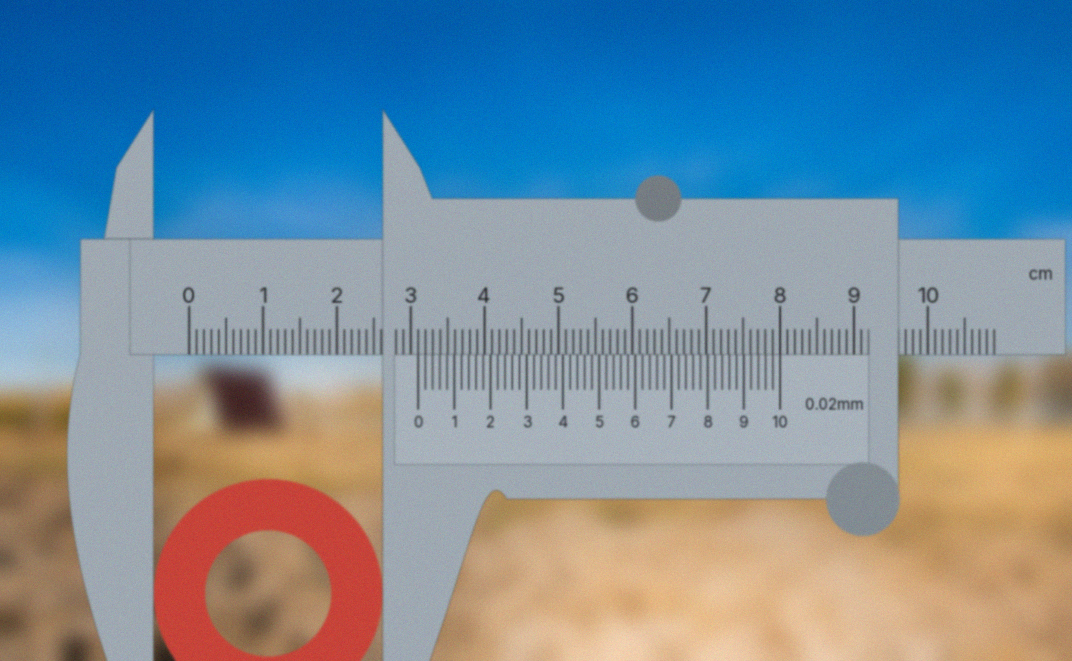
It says 31.0 mm
